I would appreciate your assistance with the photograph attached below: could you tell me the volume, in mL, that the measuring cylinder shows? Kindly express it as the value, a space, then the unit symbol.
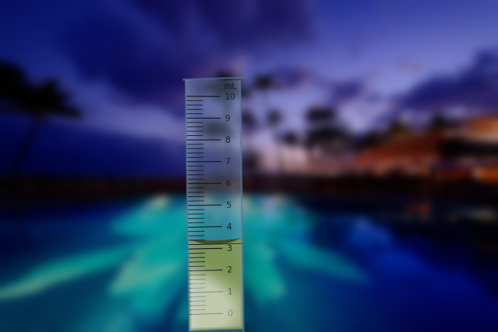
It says 3.2 mL
